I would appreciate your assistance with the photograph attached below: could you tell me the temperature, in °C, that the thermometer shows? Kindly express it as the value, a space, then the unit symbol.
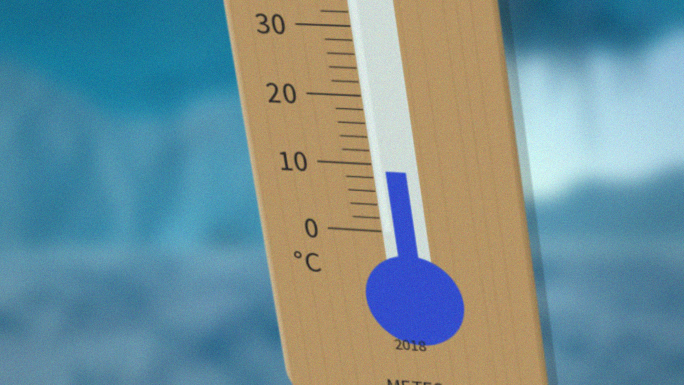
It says 9 °C
